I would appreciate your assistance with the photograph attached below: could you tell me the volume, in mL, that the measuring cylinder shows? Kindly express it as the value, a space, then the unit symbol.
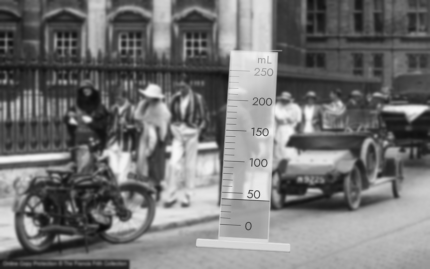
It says 40 mL
